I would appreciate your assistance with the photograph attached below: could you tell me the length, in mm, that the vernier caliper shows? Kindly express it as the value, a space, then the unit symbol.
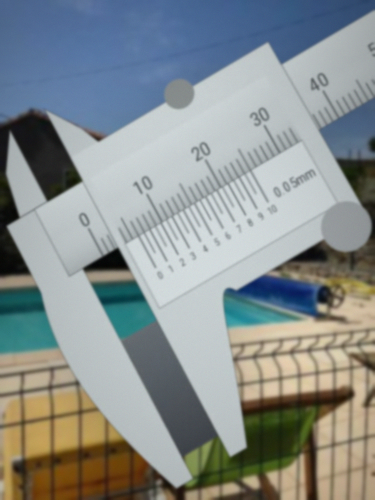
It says 6.0 mm
